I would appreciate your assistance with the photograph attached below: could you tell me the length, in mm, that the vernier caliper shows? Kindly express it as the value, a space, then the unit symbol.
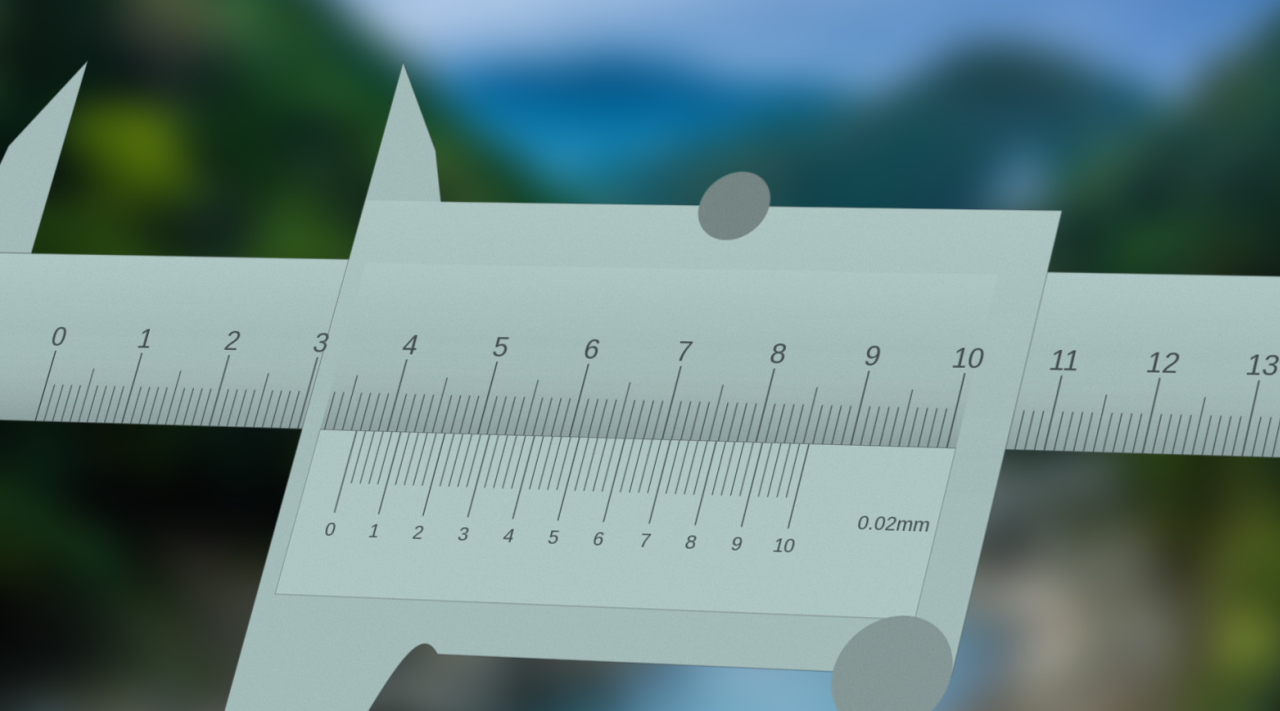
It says 36.6 mm
